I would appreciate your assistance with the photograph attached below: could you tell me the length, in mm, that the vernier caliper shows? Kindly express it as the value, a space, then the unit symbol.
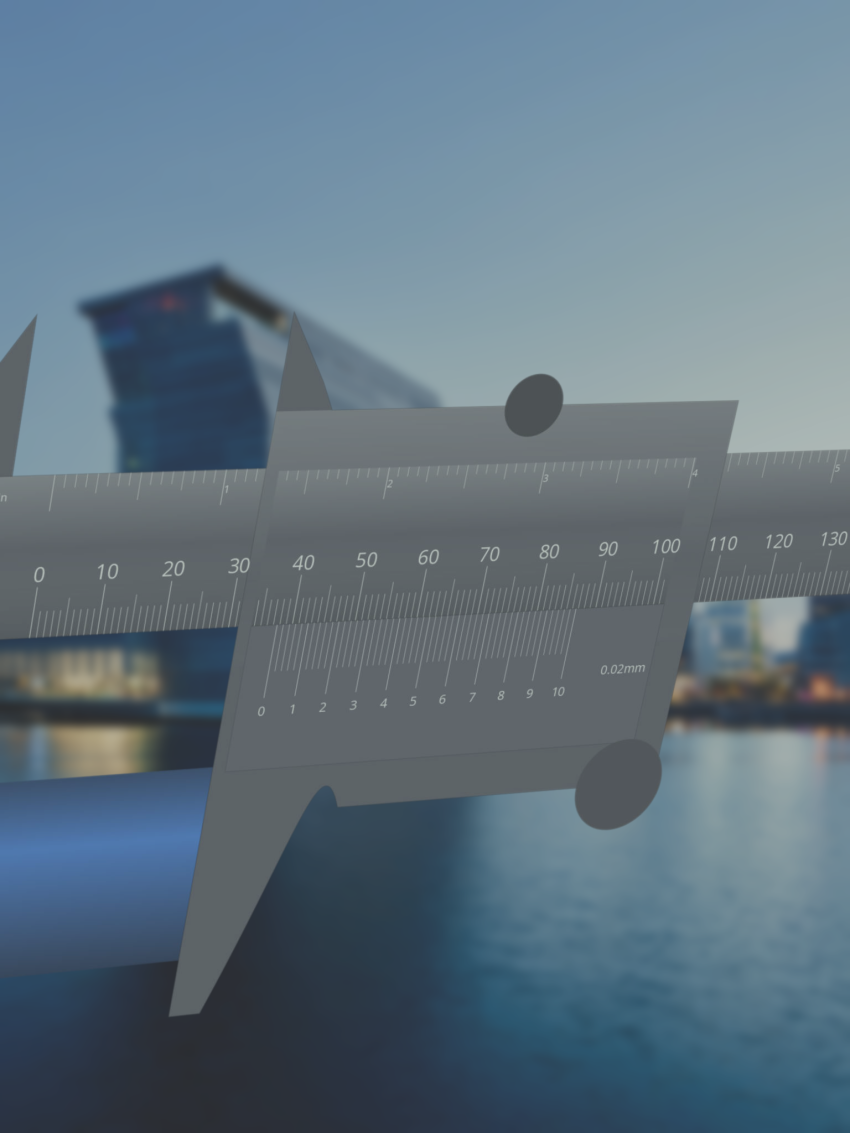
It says 37.6 mm
